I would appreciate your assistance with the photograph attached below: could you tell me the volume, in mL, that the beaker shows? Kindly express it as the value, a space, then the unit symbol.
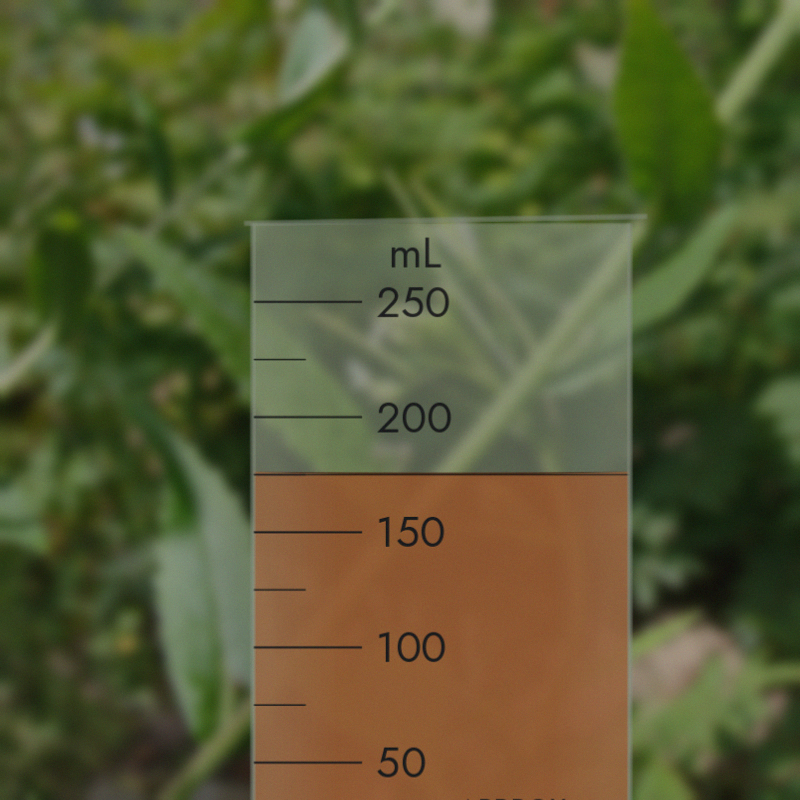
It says 175 mL
